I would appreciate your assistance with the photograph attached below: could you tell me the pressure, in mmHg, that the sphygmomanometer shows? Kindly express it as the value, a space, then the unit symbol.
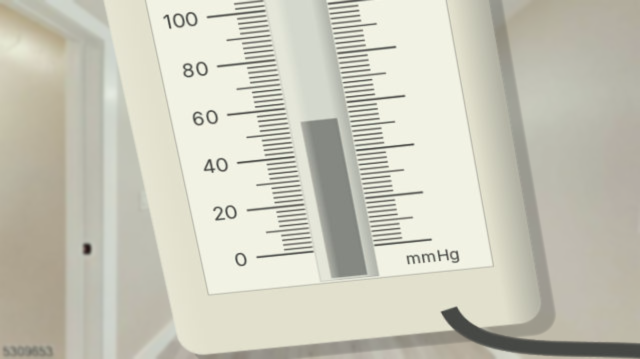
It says 54 mmHg
